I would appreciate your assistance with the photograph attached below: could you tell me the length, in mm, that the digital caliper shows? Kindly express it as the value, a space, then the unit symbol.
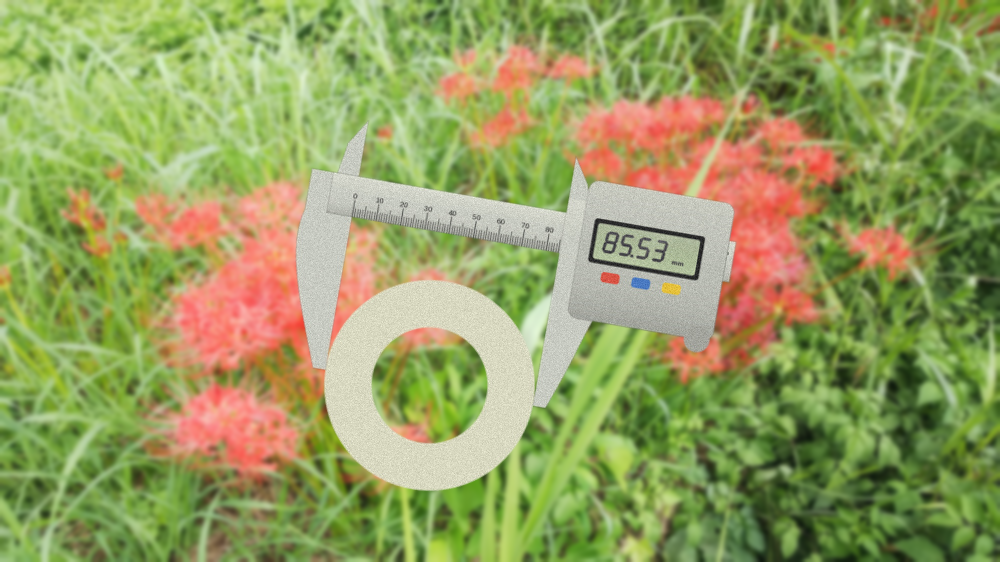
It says 85.53 mm
